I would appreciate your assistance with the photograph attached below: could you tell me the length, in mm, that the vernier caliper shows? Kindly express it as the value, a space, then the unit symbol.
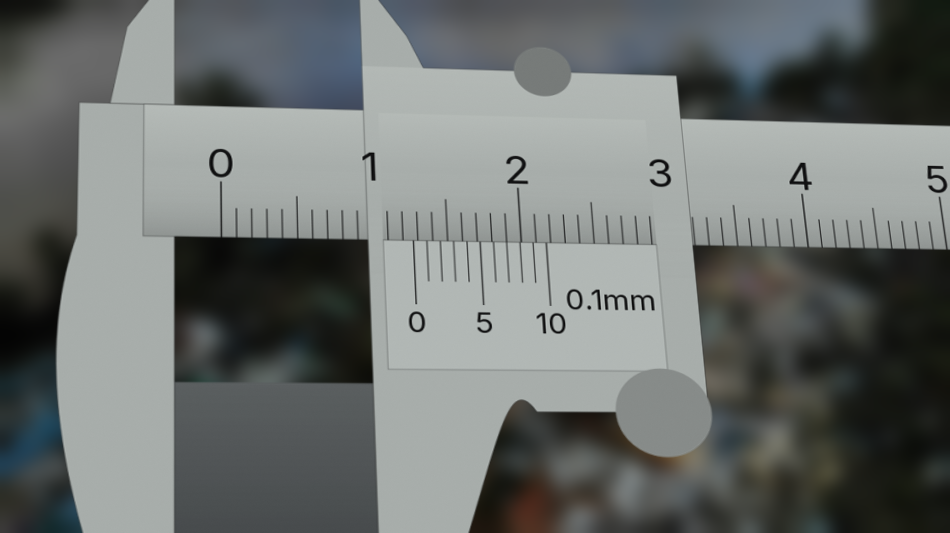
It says 12.7 mm
